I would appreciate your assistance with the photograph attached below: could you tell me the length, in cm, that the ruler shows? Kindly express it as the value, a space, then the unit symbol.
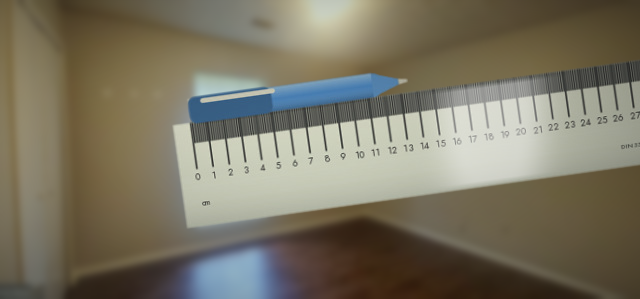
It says 13.5 cm
